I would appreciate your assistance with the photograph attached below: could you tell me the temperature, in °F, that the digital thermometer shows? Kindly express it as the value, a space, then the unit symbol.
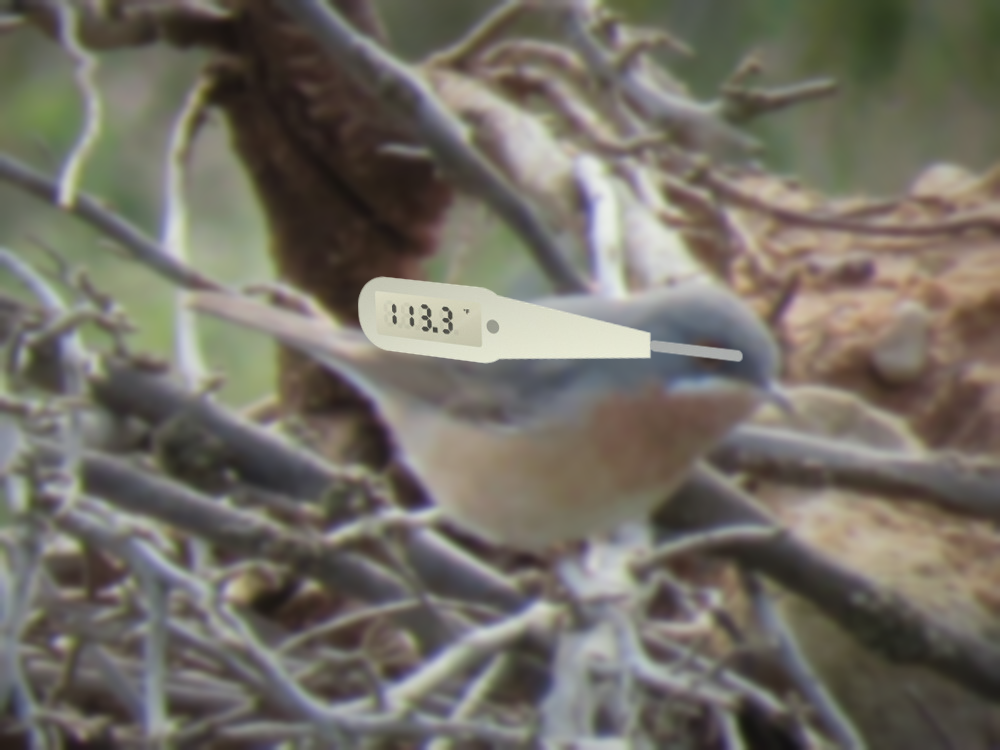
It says 113.3 °F
